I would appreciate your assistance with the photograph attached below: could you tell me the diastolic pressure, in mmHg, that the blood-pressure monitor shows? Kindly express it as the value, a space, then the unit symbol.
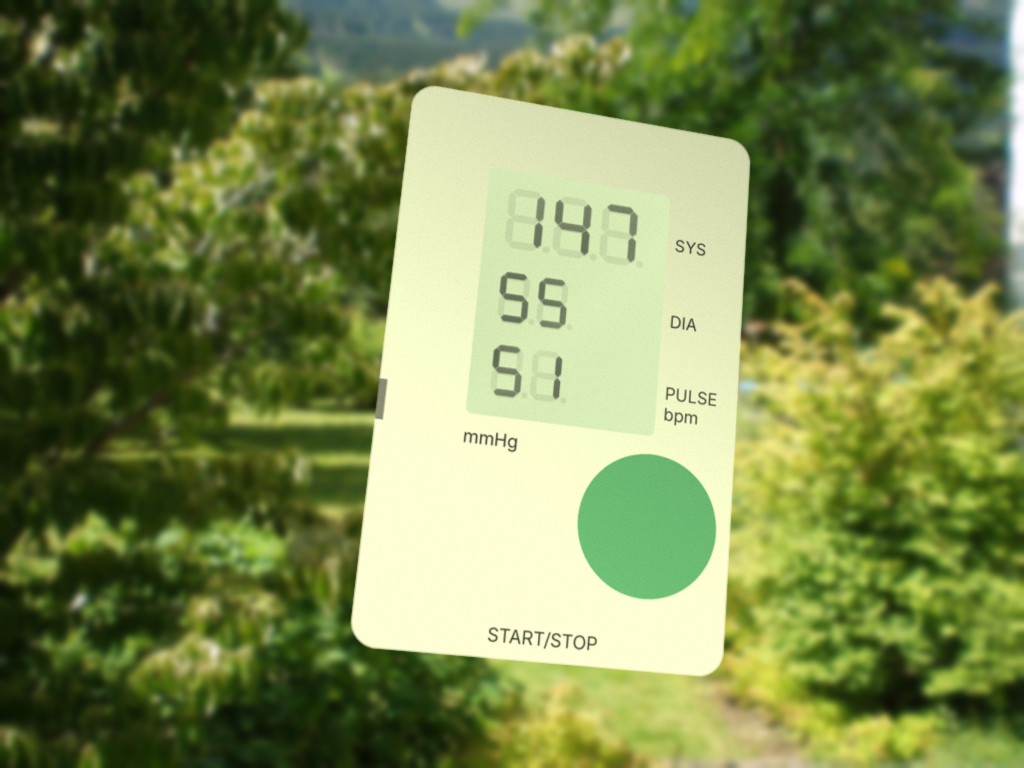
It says 55 mmHg
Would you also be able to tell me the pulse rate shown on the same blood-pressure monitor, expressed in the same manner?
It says 51 bpm
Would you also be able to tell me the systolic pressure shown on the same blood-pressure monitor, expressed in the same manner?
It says 147 mmHg
